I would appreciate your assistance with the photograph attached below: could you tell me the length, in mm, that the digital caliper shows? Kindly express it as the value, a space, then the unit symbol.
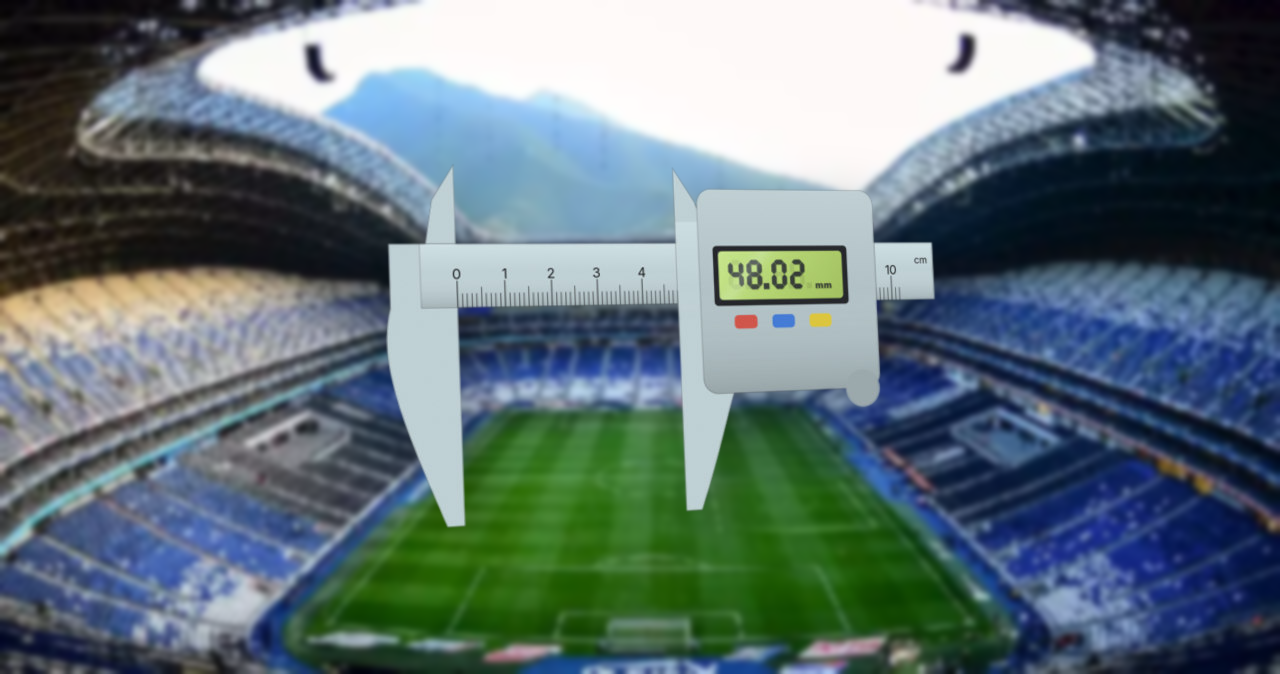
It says 48.02 mm
